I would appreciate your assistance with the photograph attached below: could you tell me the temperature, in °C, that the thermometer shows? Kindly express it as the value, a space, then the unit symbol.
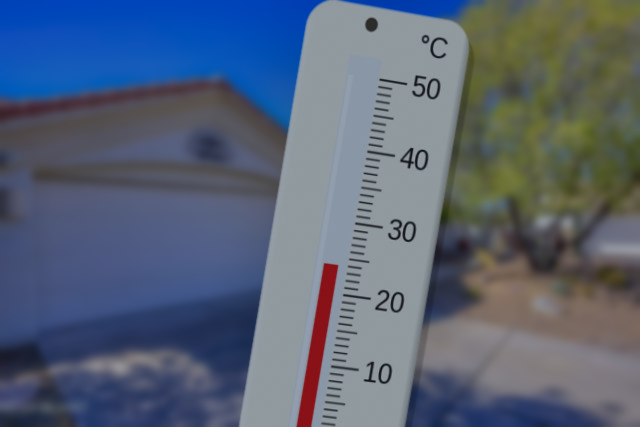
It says 24 °C
